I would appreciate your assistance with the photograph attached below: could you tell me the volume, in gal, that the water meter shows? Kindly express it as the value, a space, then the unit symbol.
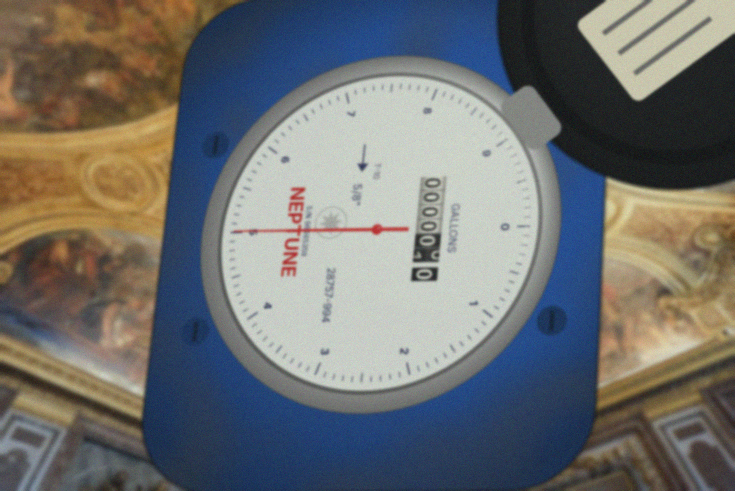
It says 5.0 gal
